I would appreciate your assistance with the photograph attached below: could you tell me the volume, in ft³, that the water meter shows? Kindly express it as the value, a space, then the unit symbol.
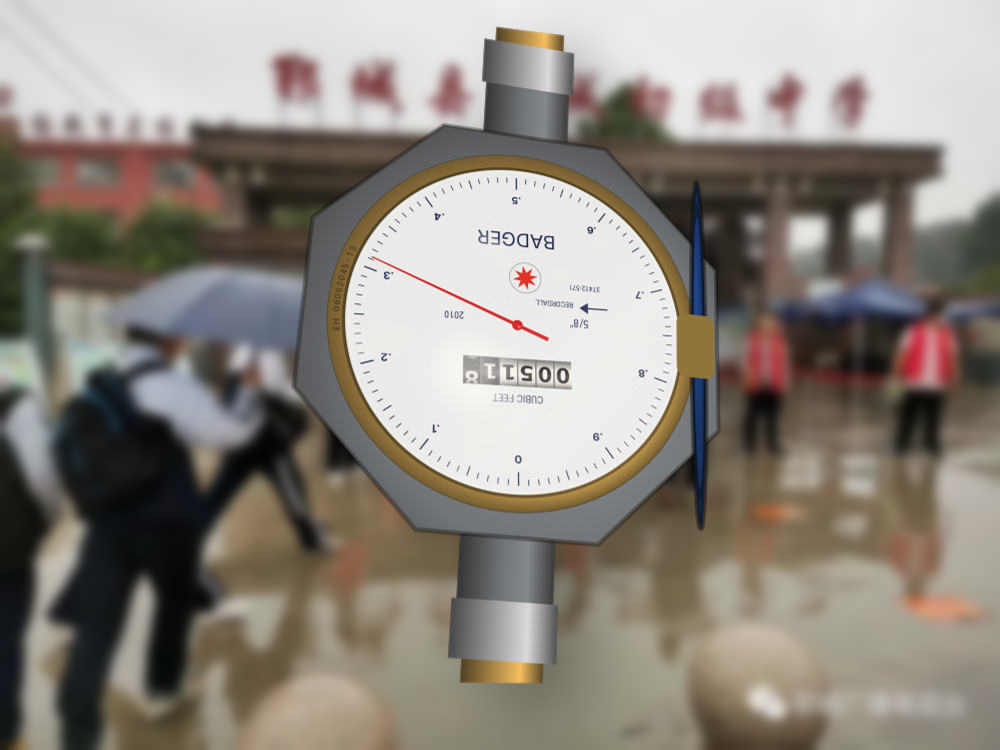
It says 5118.31 ft³
